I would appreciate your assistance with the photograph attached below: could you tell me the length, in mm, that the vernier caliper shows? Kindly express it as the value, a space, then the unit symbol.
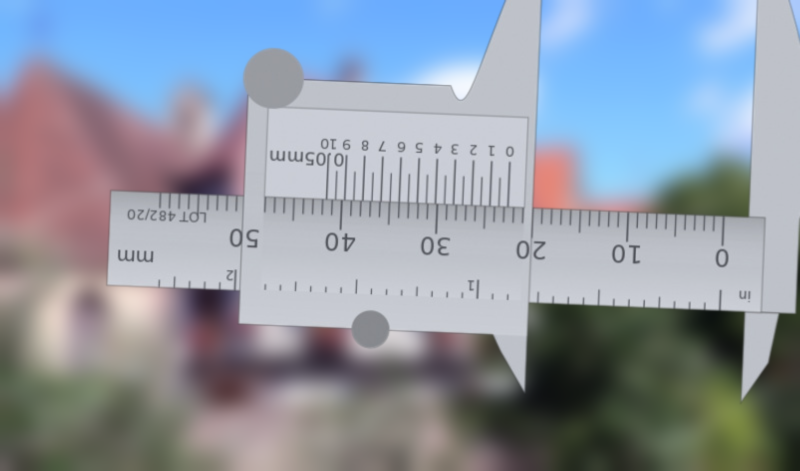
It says 22.6 mm
